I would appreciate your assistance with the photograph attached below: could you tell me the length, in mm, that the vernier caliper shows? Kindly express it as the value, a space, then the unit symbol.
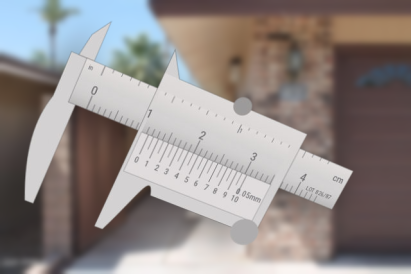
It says 11.4 mm
